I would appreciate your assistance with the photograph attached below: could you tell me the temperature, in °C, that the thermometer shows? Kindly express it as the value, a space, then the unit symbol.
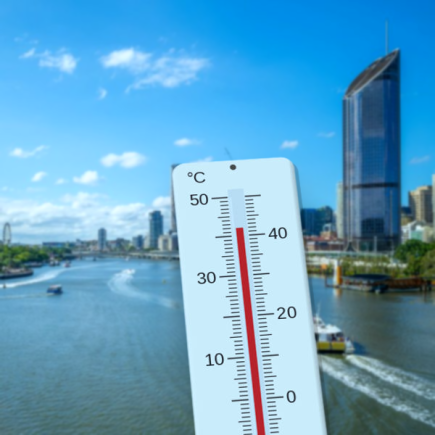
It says 42 °C
